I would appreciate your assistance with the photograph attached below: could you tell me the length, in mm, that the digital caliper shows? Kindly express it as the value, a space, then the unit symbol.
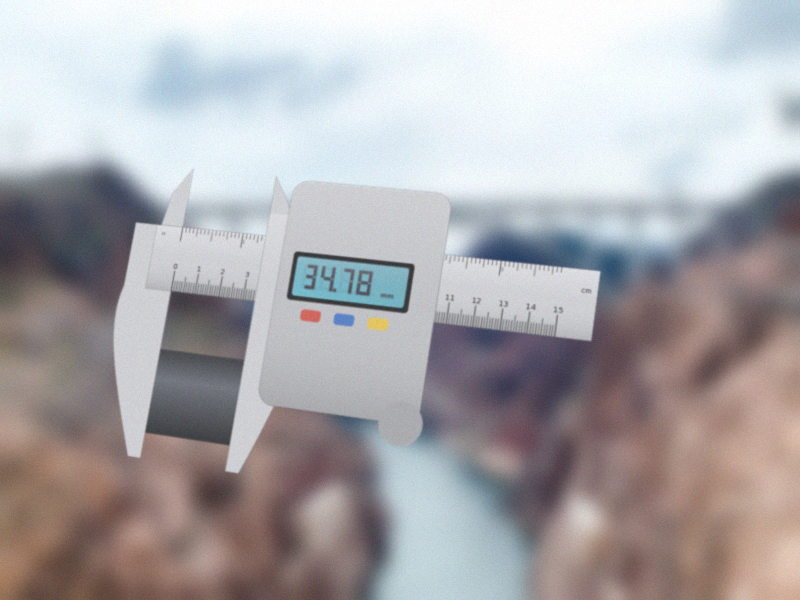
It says 34.78 mm
